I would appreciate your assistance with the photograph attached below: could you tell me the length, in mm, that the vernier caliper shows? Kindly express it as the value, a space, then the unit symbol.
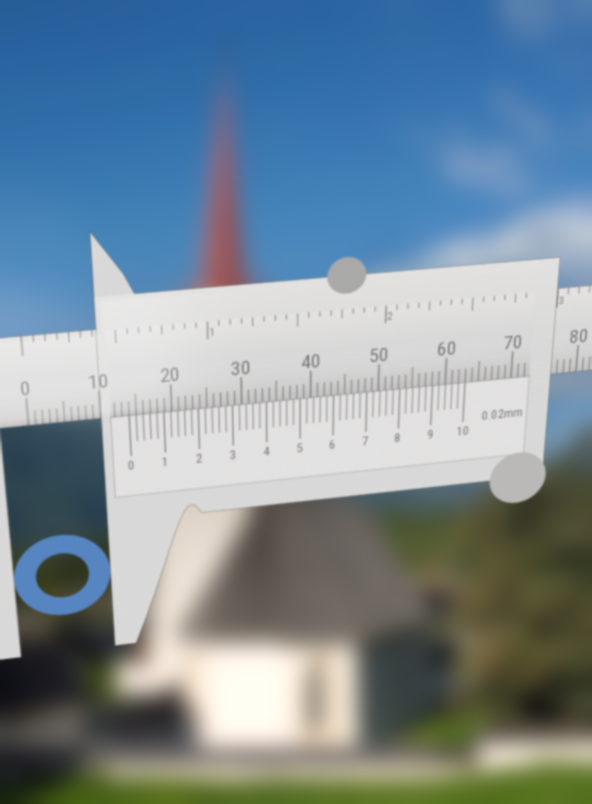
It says 14.0 mm
